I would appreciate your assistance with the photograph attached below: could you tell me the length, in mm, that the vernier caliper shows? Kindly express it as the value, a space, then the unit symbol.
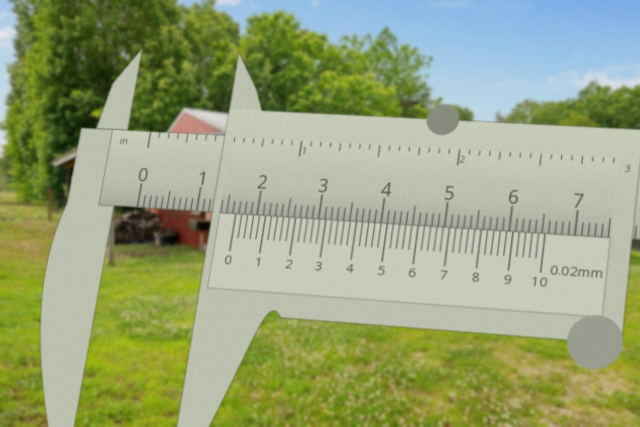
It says 16.5 mm
